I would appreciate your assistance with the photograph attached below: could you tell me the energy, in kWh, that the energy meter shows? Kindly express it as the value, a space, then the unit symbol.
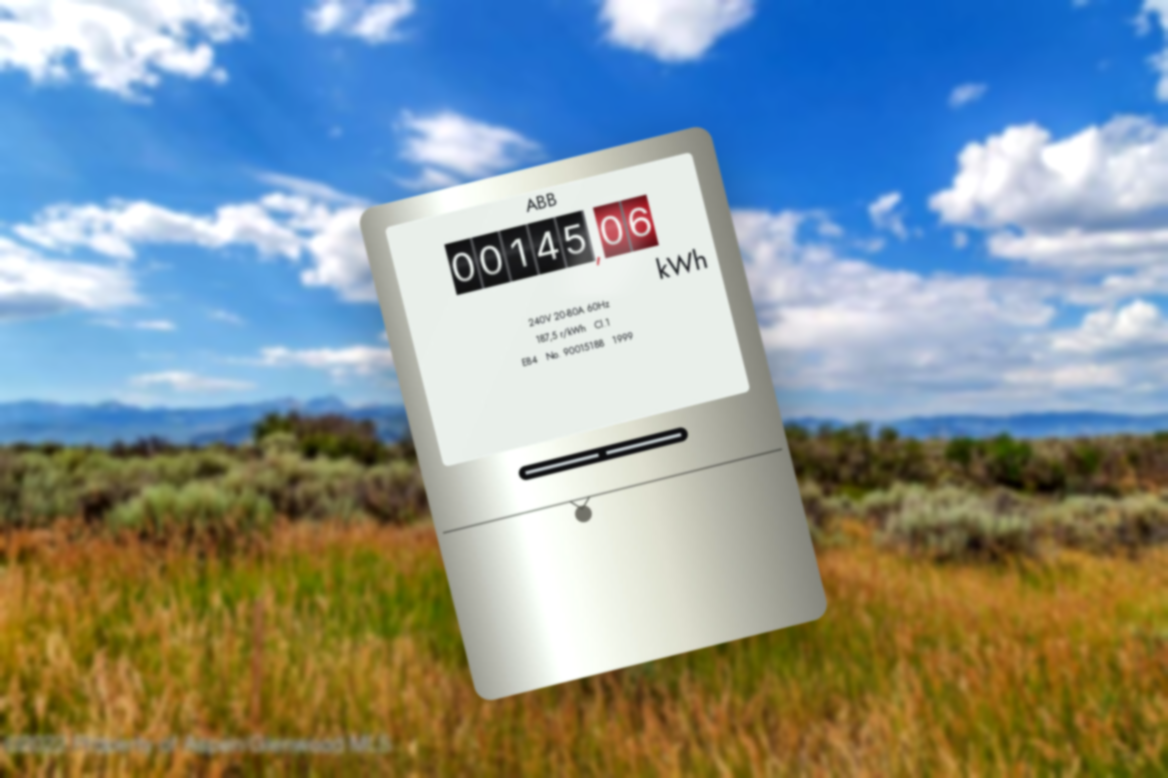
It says 145.06 kWh
